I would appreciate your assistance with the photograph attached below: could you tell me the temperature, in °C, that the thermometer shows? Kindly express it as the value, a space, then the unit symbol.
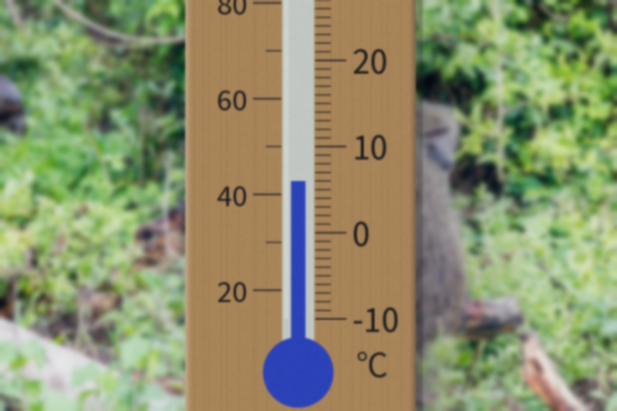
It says 6 °C
